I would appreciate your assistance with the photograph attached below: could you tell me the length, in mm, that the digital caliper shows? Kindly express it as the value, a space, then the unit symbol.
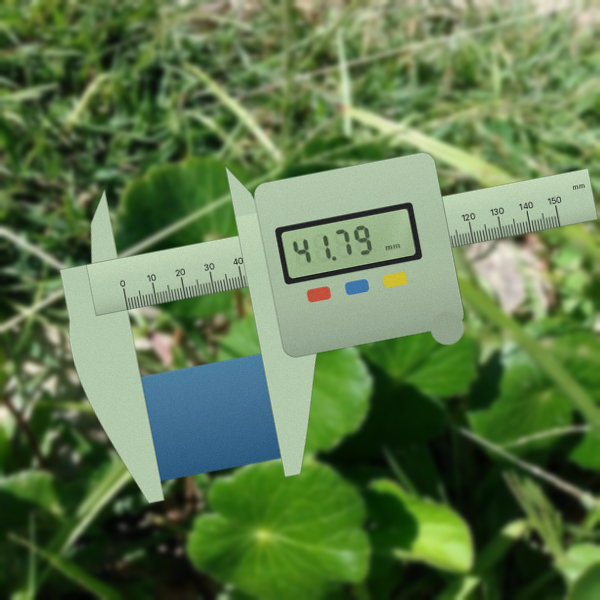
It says 41.79 mm
